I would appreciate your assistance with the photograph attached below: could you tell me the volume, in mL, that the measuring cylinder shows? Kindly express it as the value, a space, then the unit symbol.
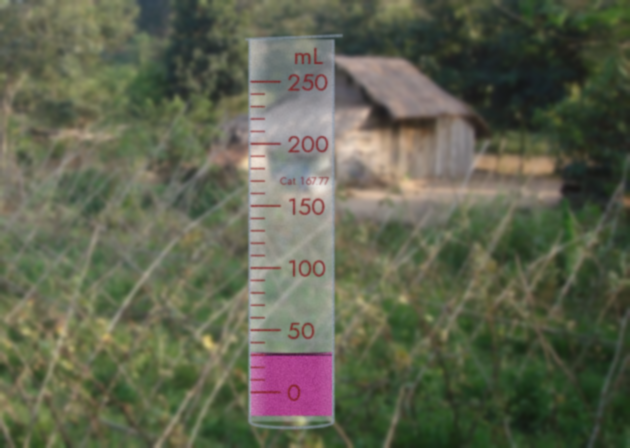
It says 30 mL
